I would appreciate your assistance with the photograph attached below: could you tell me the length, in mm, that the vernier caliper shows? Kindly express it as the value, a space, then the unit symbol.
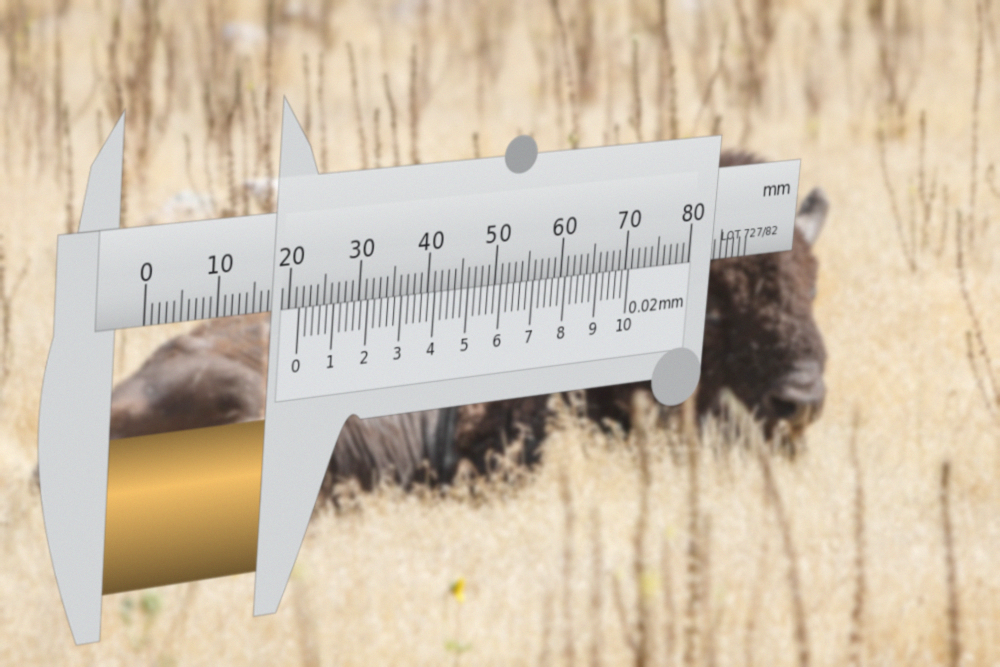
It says 21.5 mm
